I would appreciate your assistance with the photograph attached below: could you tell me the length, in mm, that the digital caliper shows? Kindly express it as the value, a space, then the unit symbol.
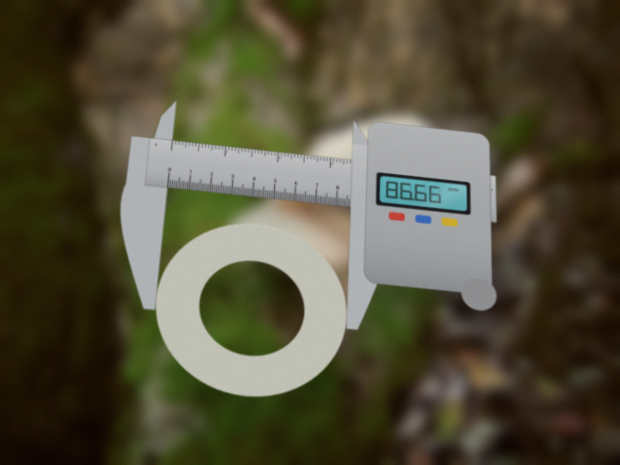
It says 86.66 mm
